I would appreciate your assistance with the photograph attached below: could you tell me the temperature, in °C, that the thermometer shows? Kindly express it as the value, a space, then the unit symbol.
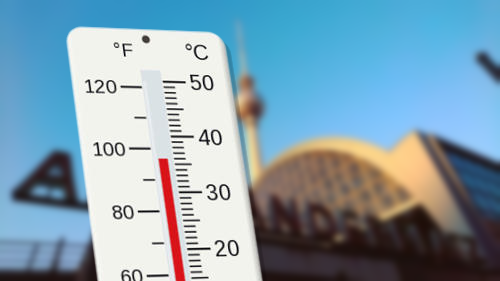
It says 36 °C
